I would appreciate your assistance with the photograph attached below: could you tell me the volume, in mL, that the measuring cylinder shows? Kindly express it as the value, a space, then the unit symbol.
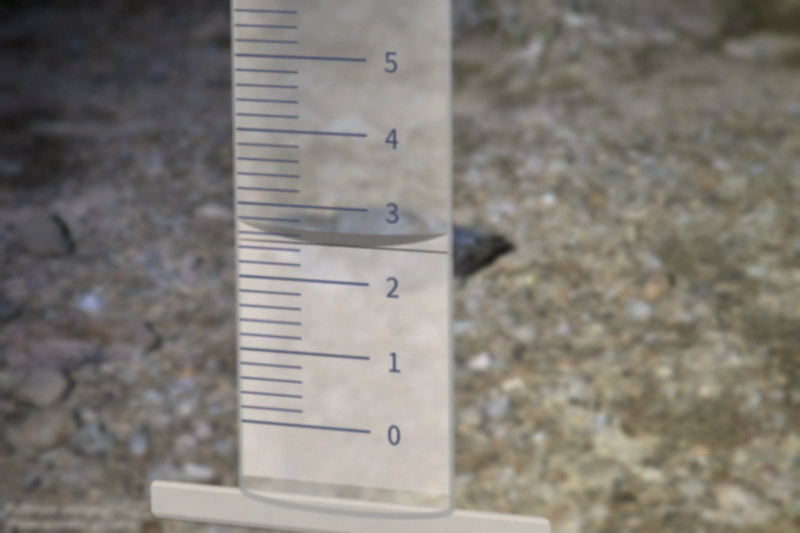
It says 2.5 mL
